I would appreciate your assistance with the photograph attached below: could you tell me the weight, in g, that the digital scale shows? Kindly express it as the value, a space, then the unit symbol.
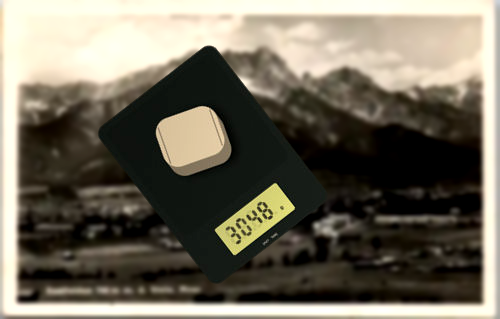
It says 3048 g
